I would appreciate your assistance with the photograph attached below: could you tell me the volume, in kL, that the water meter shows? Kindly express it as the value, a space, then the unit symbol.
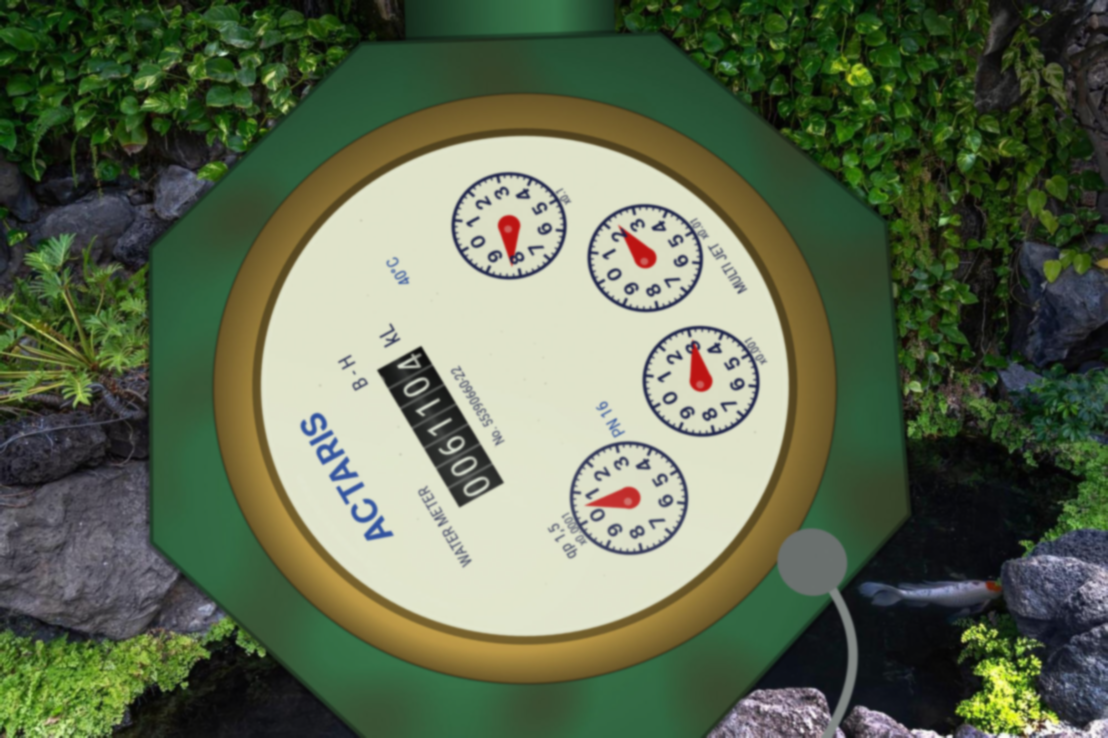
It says 61103.8230 kL
